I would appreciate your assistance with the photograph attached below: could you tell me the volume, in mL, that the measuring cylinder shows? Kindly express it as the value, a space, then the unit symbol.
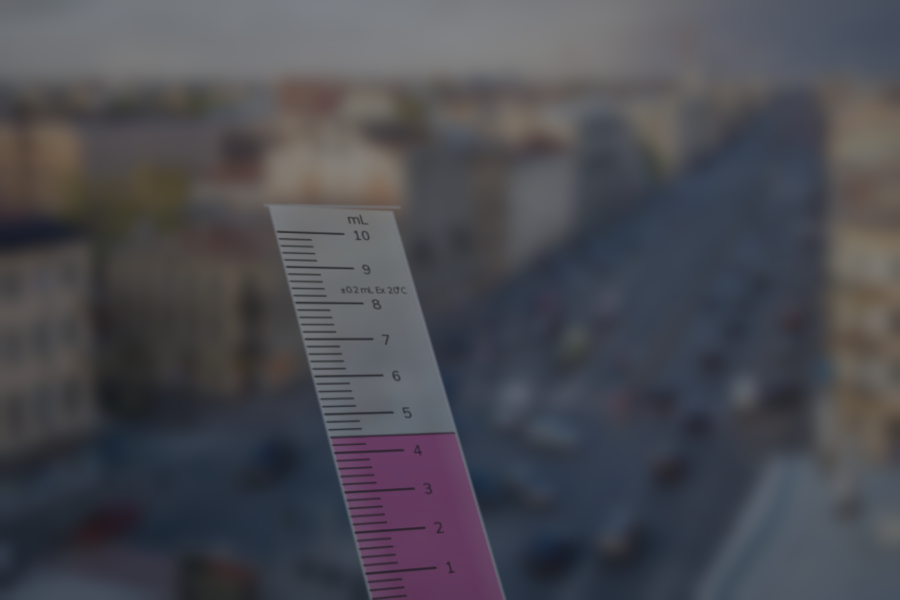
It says 4.4 mL
